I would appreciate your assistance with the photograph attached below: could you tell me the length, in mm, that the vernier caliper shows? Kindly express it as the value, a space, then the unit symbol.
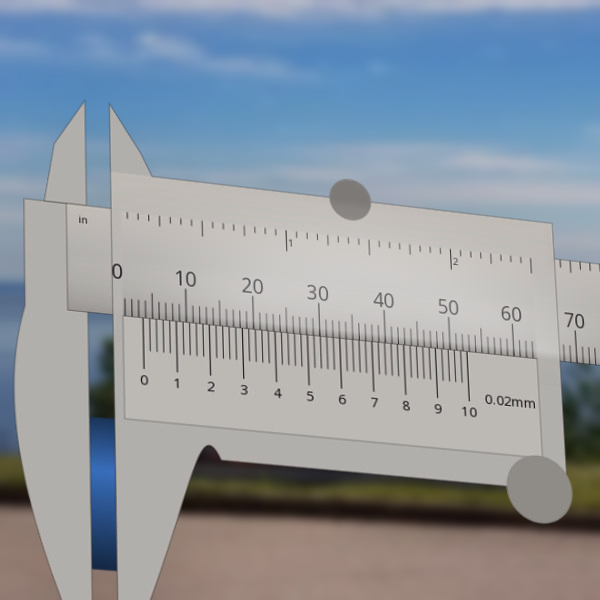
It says 3.6 mm
